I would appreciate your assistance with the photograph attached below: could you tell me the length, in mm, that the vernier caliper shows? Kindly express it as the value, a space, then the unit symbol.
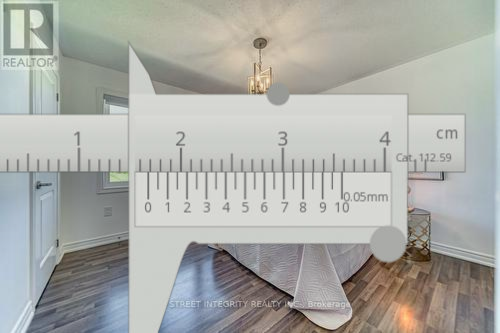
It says 16.8 mm
